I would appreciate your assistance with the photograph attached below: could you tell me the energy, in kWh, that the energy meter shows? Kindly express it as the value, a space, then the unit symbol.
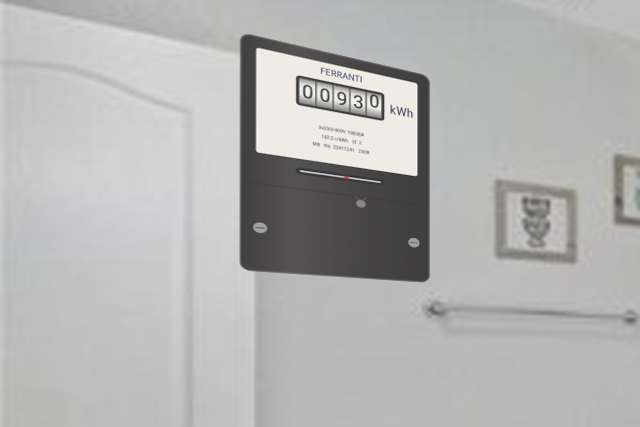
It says 930 kWh
